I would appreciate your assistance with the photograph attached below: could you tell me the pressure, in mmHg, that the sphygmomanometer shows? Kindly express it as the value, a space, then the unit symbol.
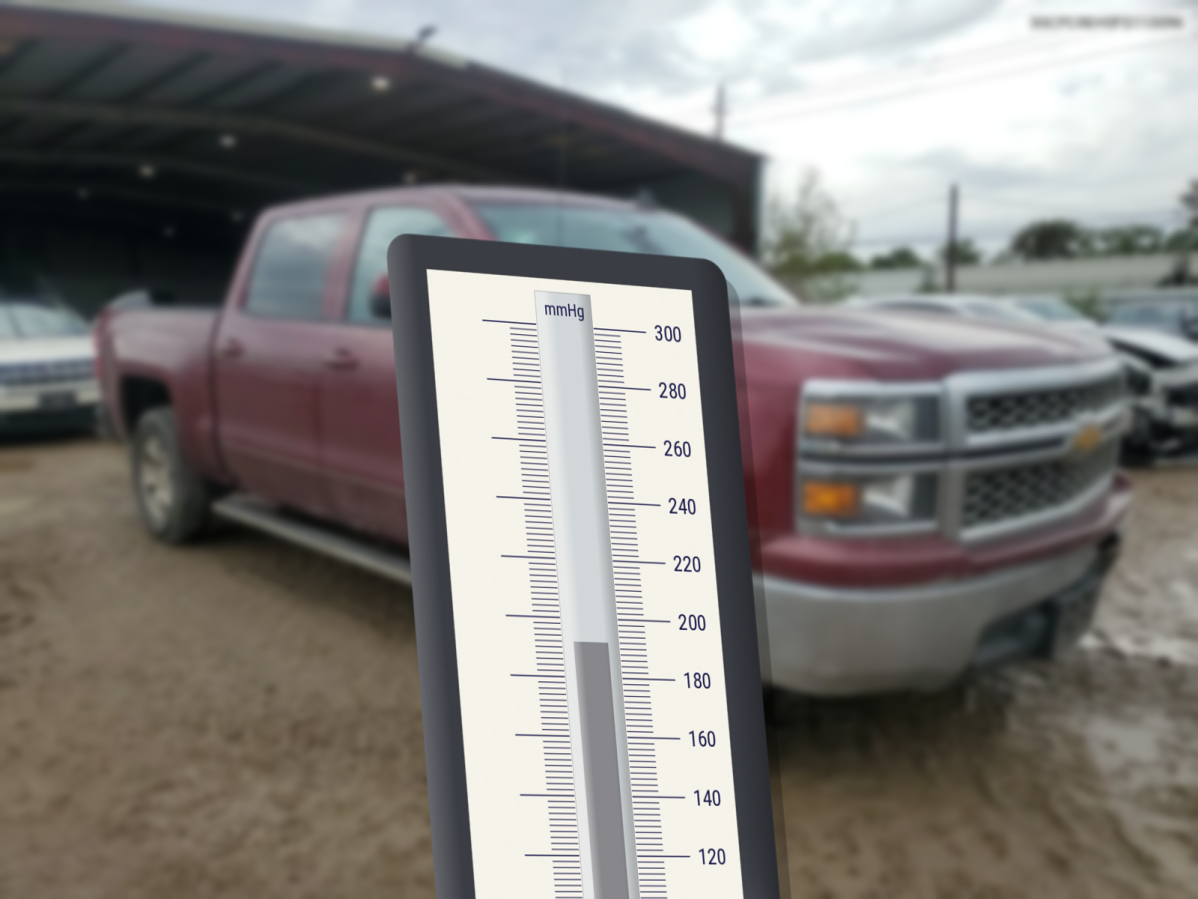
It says 192 mmHg
